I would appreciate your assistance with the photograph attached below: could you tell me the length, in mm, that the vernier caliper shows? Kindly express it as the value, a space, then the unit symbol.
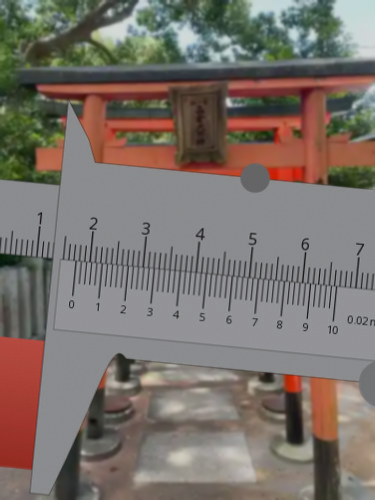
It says 17.4 mm
